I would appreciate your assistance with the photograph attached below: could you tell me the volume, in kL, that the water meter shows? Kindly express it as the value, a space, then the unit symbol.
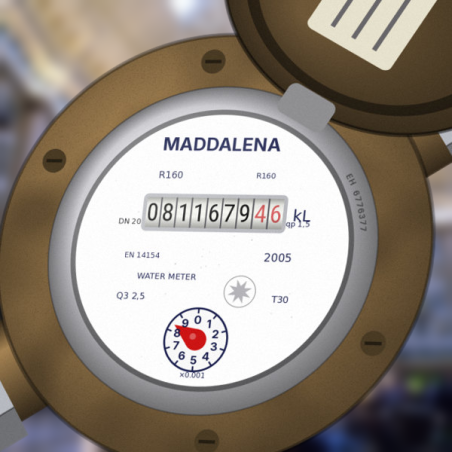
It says 811679.468 kL
